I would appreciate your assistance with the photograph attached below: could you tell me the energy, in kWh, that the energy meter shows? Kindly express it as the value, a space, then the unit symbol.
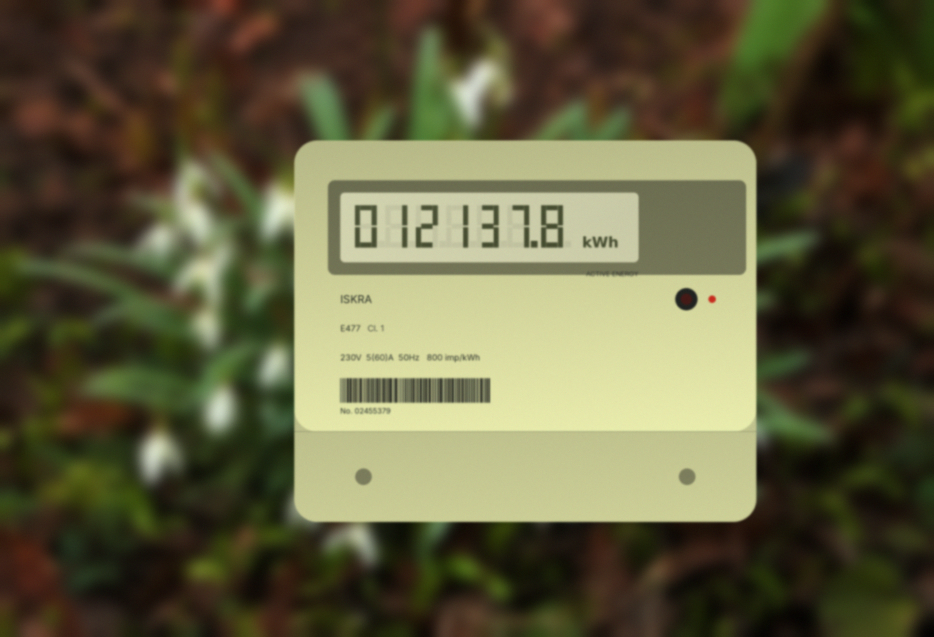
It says 12137.8 kWh
